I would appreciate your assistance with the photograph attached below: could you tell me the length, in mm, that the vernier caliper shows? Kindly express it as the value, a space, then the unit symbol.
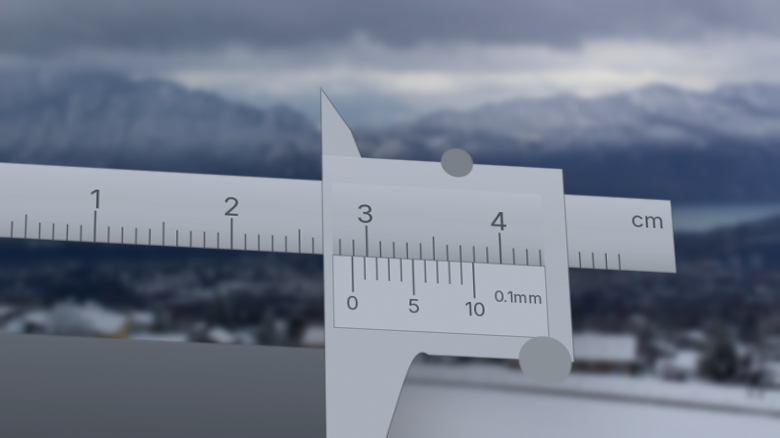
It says 28.9 mm
